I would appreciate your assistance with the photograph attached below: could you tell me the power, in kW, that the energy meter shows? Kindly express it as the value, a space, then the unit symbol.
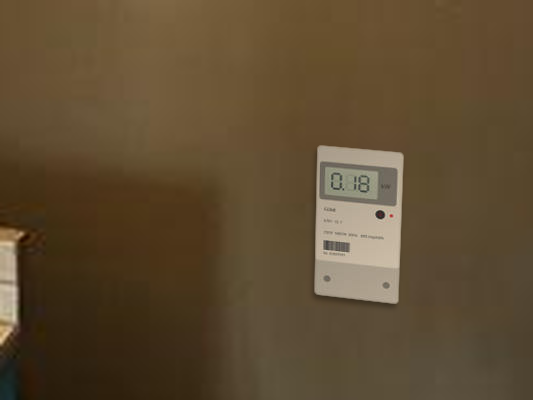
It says 0.18 kW
